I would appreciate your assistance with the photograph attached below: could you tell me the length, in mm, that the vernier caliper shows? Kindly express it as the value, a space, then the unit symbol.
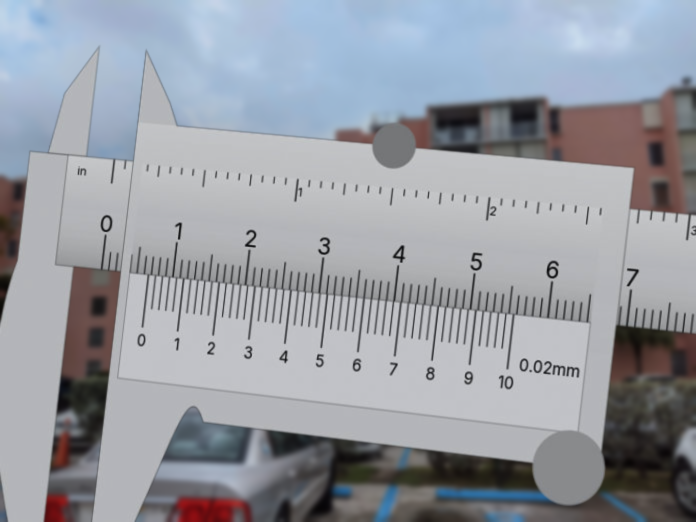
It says 6.6 mm
